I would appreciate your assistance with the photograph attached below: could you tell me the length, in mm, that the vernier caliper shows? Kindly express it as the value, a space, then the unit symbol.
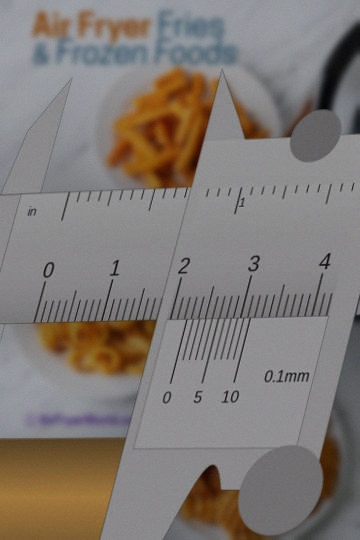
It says 22.4 mm
